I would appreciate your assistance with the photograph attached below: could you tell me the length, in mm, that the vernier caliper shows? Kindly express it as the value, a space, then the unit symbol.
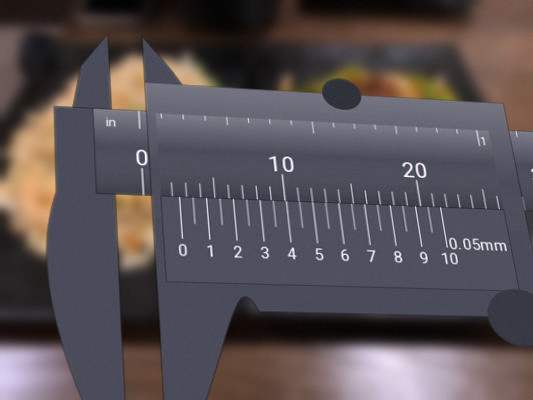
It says 2.5 mm
